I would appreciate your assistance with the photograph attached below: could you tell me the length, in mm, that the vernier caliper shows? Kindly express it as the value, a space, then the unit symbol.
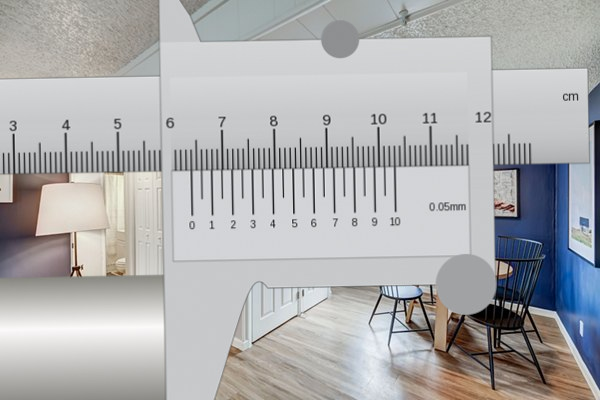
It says 64.0 mm
